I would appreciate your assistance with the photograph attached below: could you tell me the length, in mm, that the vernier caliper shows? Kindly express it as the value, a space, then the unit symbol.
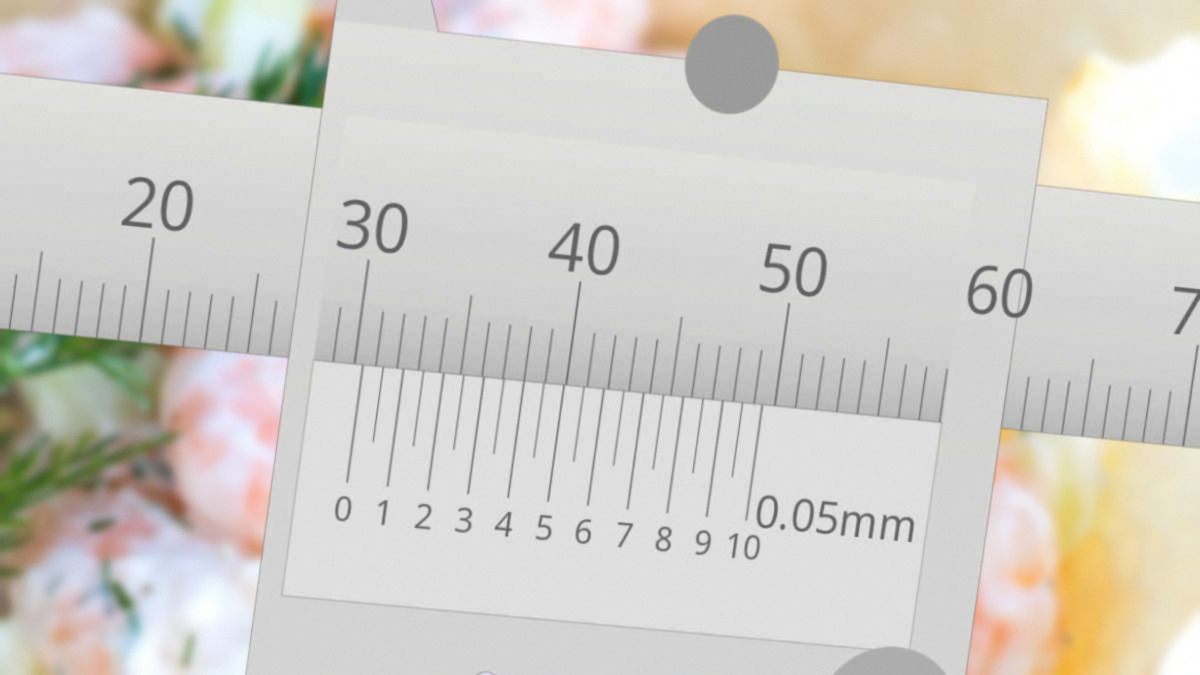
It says 30.4 mm
